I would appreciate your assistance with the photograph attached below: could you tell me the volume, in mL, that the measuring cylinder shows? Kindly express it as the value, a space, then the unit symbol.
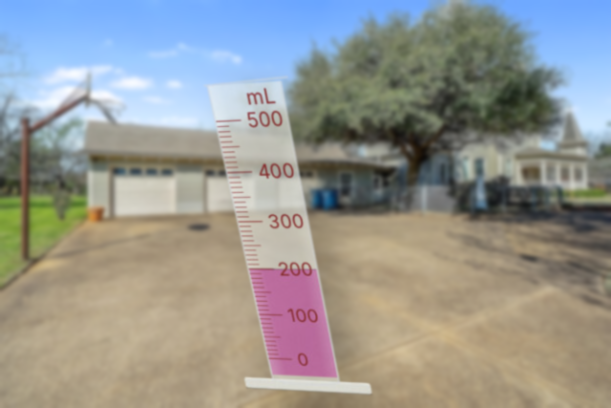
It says 200 mL
